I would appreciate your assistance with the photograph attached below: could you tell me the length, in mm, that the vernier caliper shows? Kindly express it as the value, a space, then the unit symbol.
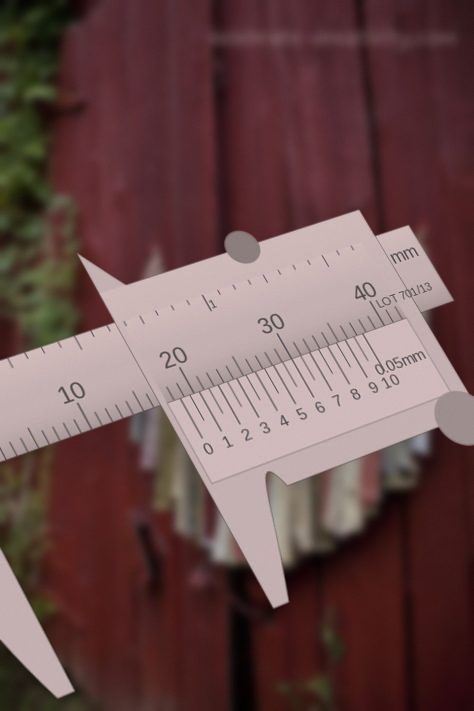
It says 18.6 mm
